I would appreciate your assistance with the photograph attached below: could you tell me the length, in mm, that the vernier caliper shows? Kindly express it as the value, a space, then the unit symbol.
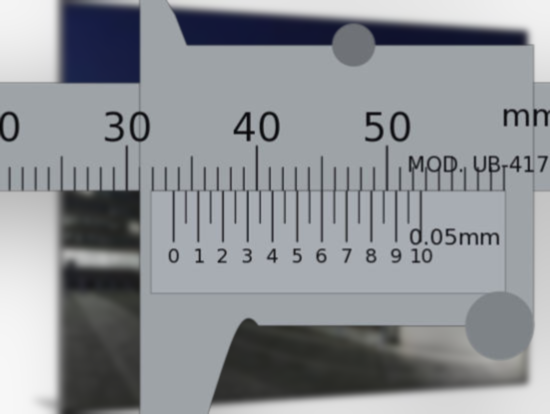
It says 33.6 mm
